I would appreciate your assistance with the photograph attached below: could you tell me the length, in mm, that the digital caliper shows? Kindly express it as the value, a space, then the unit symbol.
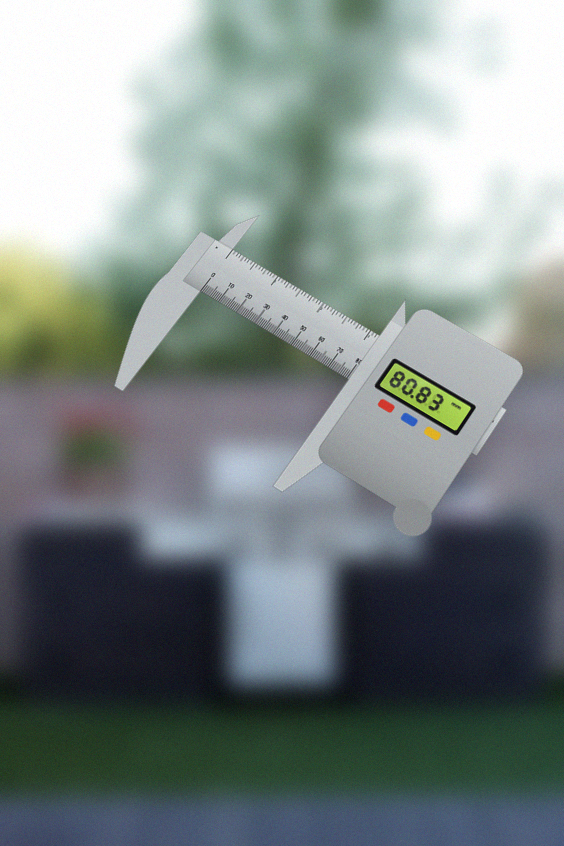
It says 80.83 mm
